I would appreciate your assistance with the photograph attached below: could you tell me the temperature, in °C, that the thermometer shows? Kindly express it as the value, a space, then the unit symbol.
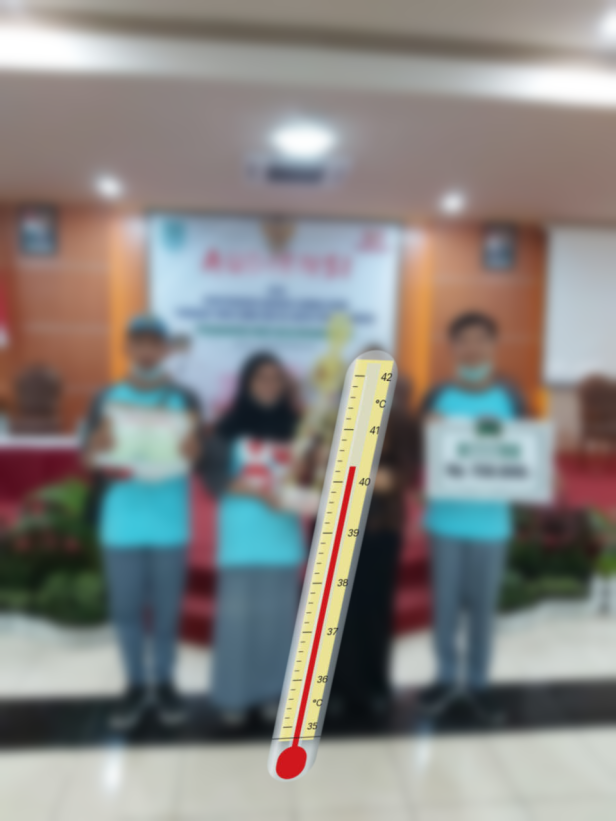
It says 40.3 °C
